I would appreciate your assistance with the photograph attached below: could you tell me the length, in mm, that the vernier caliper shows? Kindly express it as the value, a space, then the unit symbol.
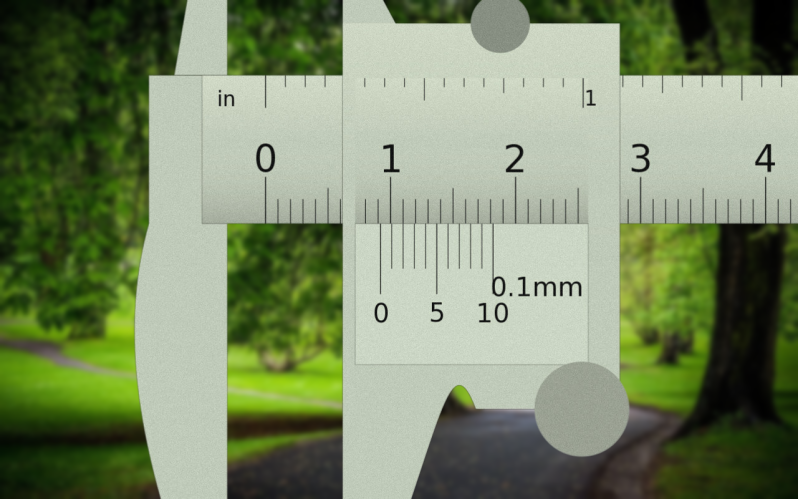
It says 9.2 mm
